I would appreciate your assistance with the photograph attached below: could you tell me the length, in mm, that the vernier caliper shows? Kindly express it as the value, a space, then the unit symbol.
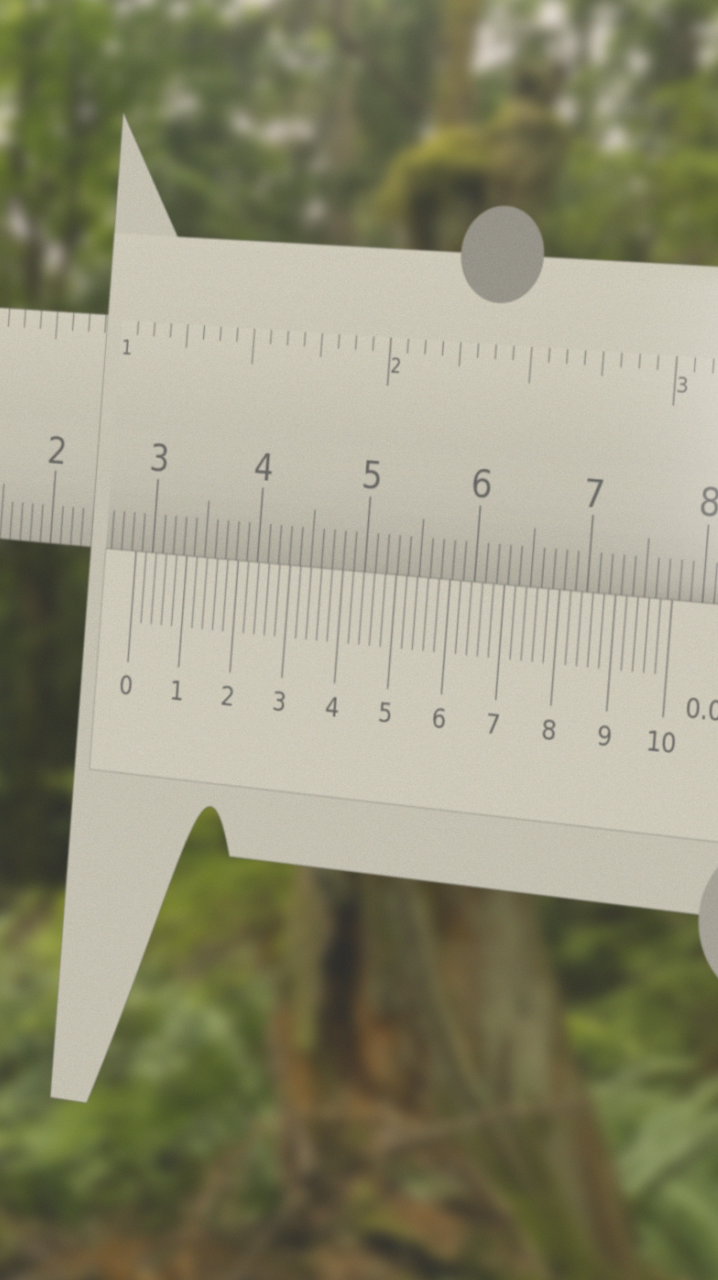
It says 28.4 mm
